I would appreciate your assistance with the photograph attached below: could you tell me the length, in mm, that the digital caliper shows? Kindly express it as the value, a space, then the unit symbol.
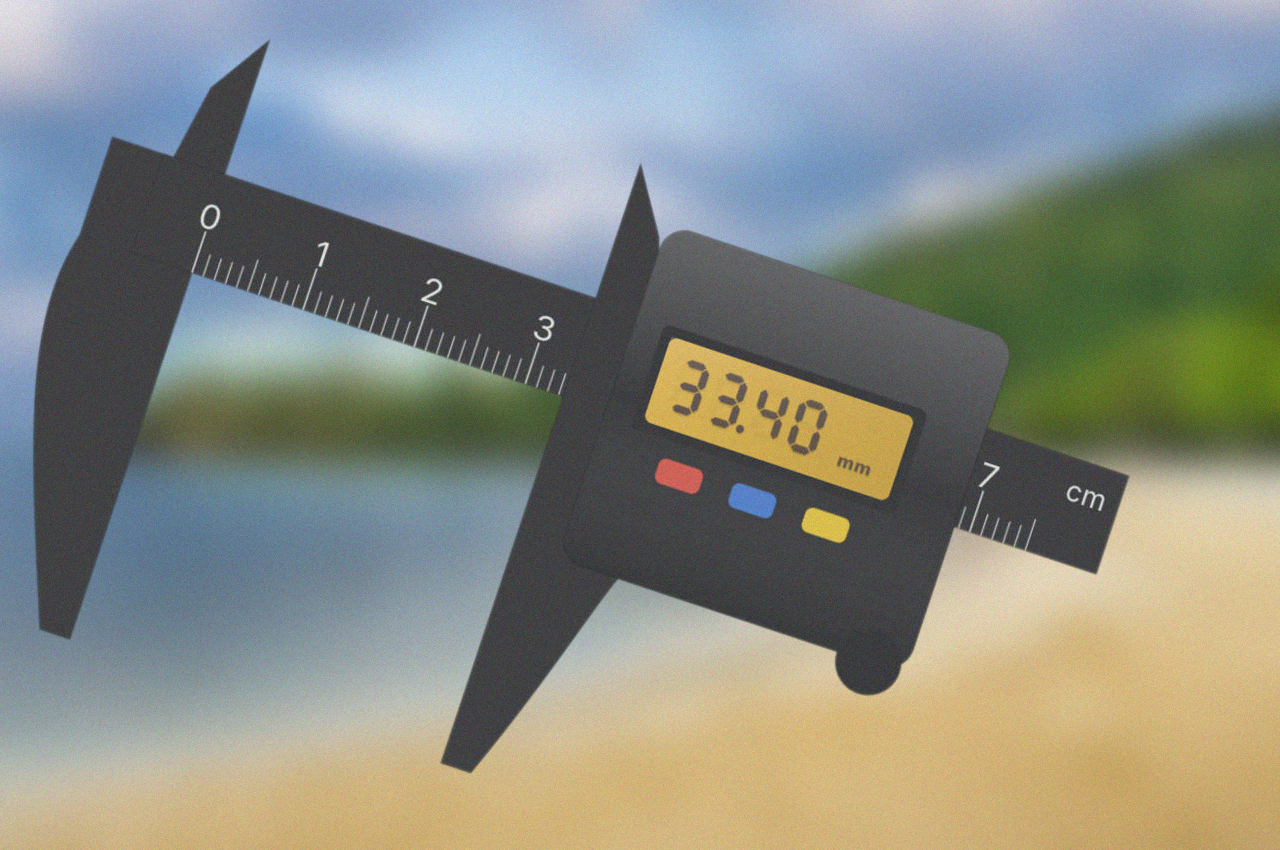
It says 33.40 mm
